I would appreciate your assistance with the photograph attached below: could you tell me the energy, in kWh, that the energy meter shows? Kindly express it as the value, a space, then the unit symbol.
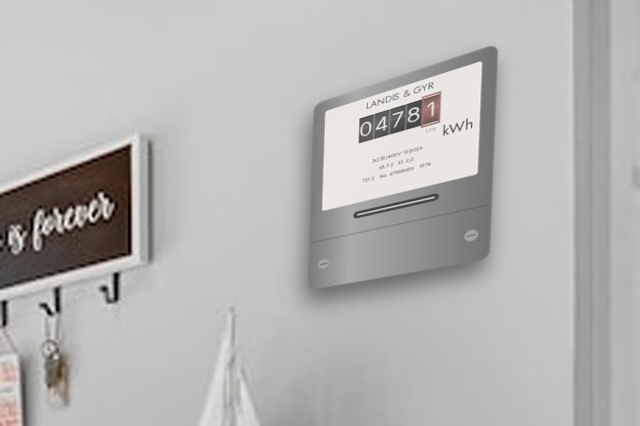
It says 478.1 kWh
